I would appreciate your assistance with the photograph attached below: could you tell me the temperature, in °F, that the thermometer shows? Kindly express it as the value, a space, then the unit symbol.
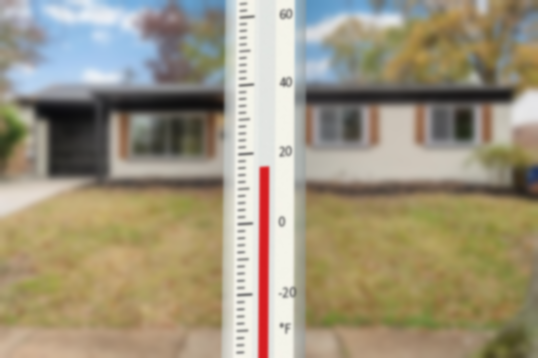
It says 16 °F
